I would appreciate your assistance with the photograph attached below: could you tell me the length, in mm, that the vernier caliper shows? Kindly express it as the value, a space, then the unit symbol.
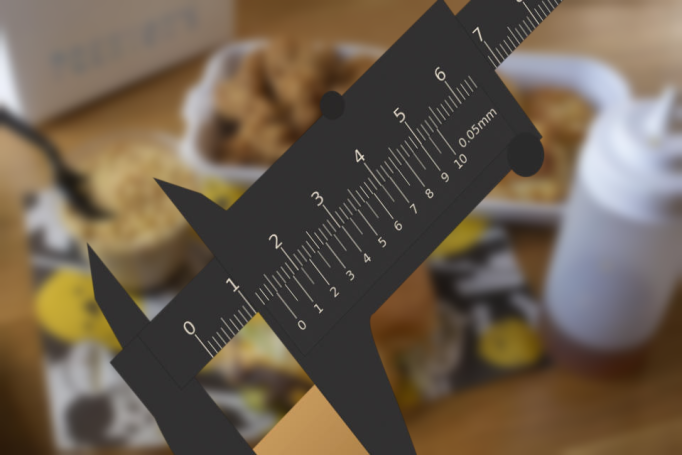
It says 14.8 mm
